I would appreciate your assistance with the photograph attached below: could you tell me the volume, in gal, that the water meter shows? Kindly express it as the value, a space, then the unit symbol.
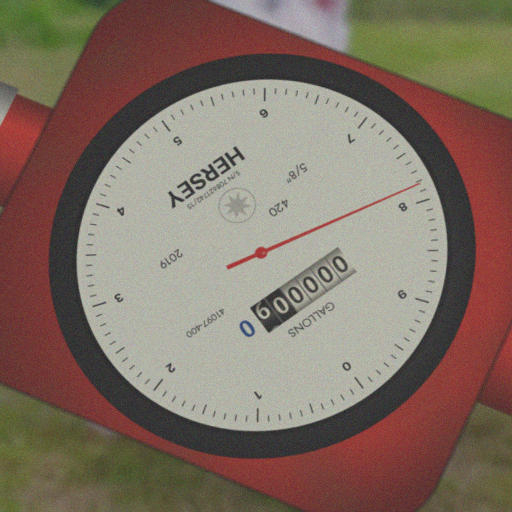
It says 87.8 gal
